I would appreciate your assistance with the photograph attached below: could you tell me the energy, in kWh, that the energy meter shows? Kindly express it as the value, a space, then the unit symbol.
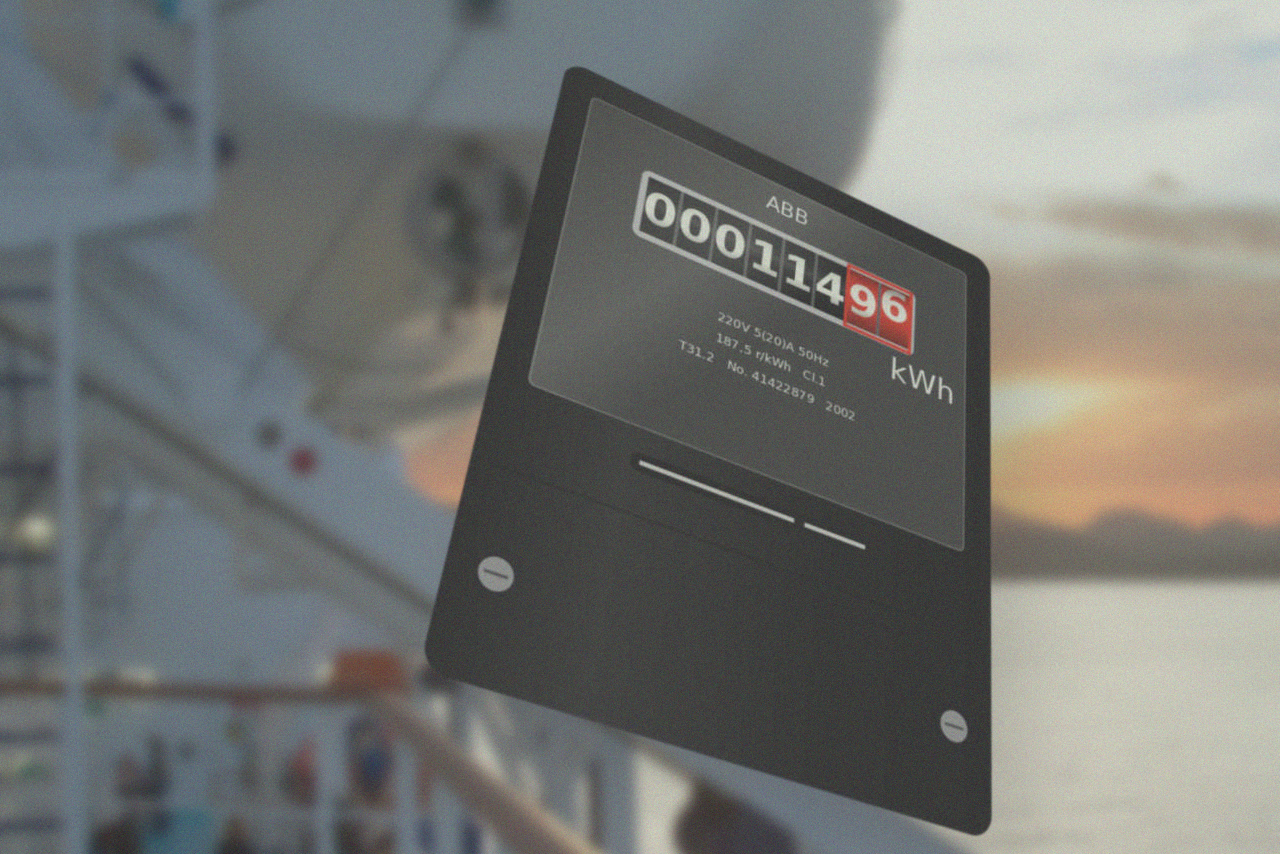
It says 114.96 kWh
